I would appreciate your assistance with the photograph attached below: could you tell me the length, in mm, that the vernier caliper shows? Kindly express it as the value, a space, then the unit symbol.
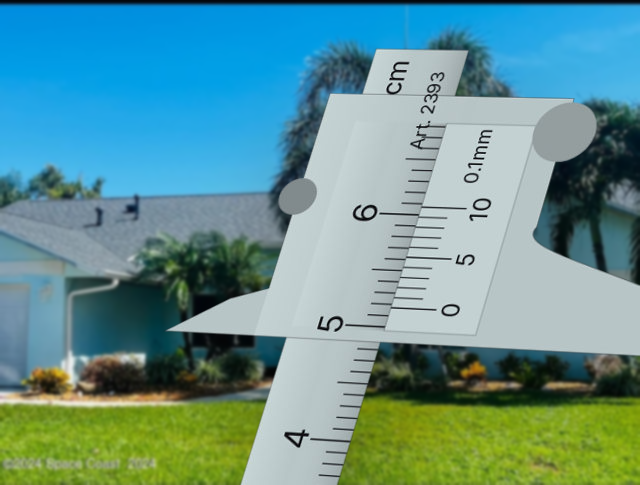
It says 51.7 mm
